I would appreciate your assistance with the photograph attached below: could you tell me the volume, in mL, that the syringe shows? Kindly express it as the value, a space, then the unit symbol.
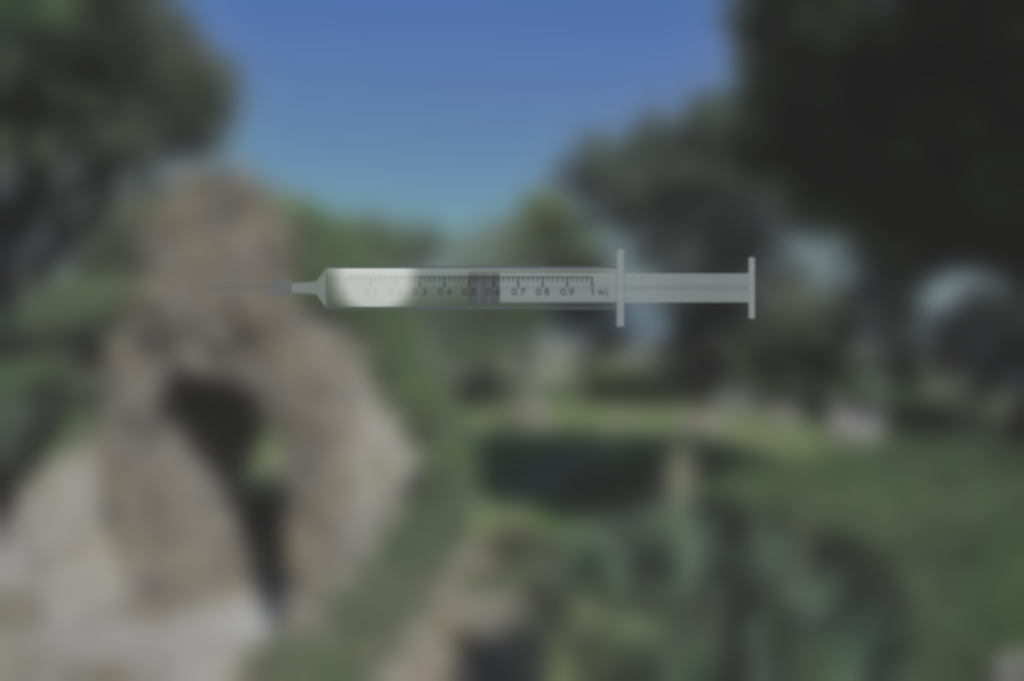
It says 0.5 mL
